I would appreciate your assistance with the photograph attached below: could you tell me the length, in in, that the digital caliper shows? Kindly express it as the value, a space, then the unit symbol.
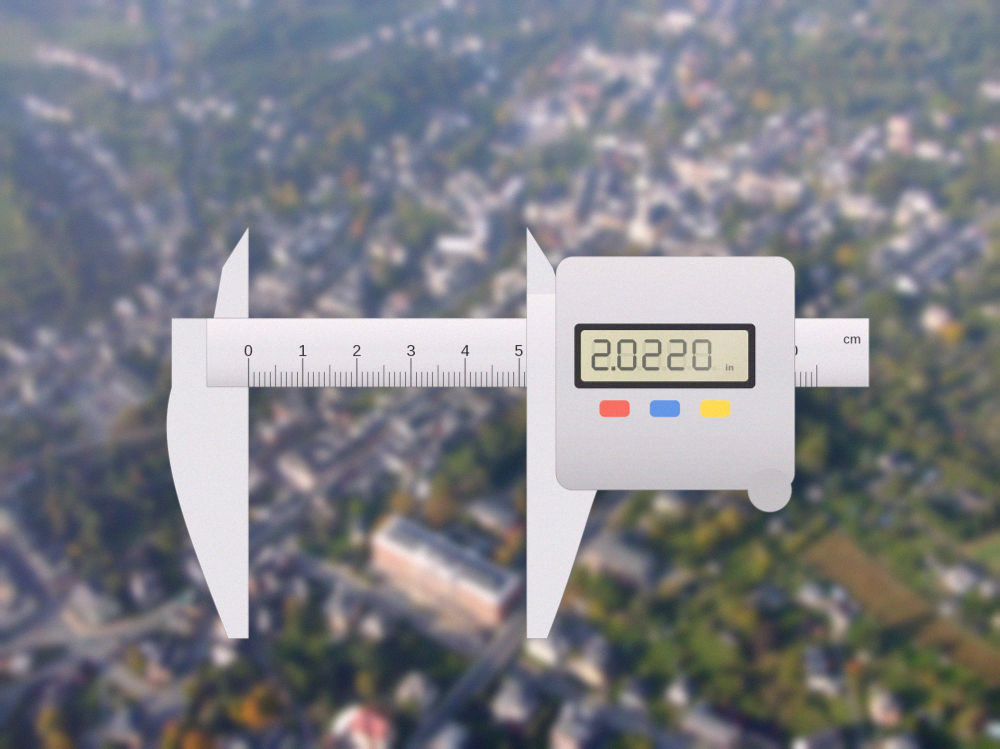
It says 2.0220 in
